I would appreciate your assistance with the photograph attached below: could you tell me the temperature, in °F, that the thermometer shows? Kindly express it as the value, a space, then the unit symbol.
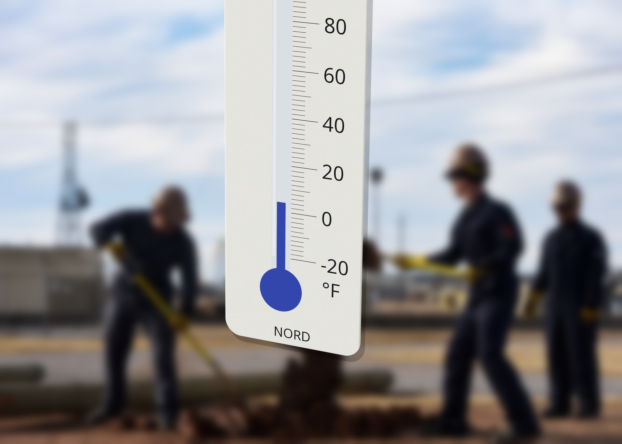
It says 4 °F
